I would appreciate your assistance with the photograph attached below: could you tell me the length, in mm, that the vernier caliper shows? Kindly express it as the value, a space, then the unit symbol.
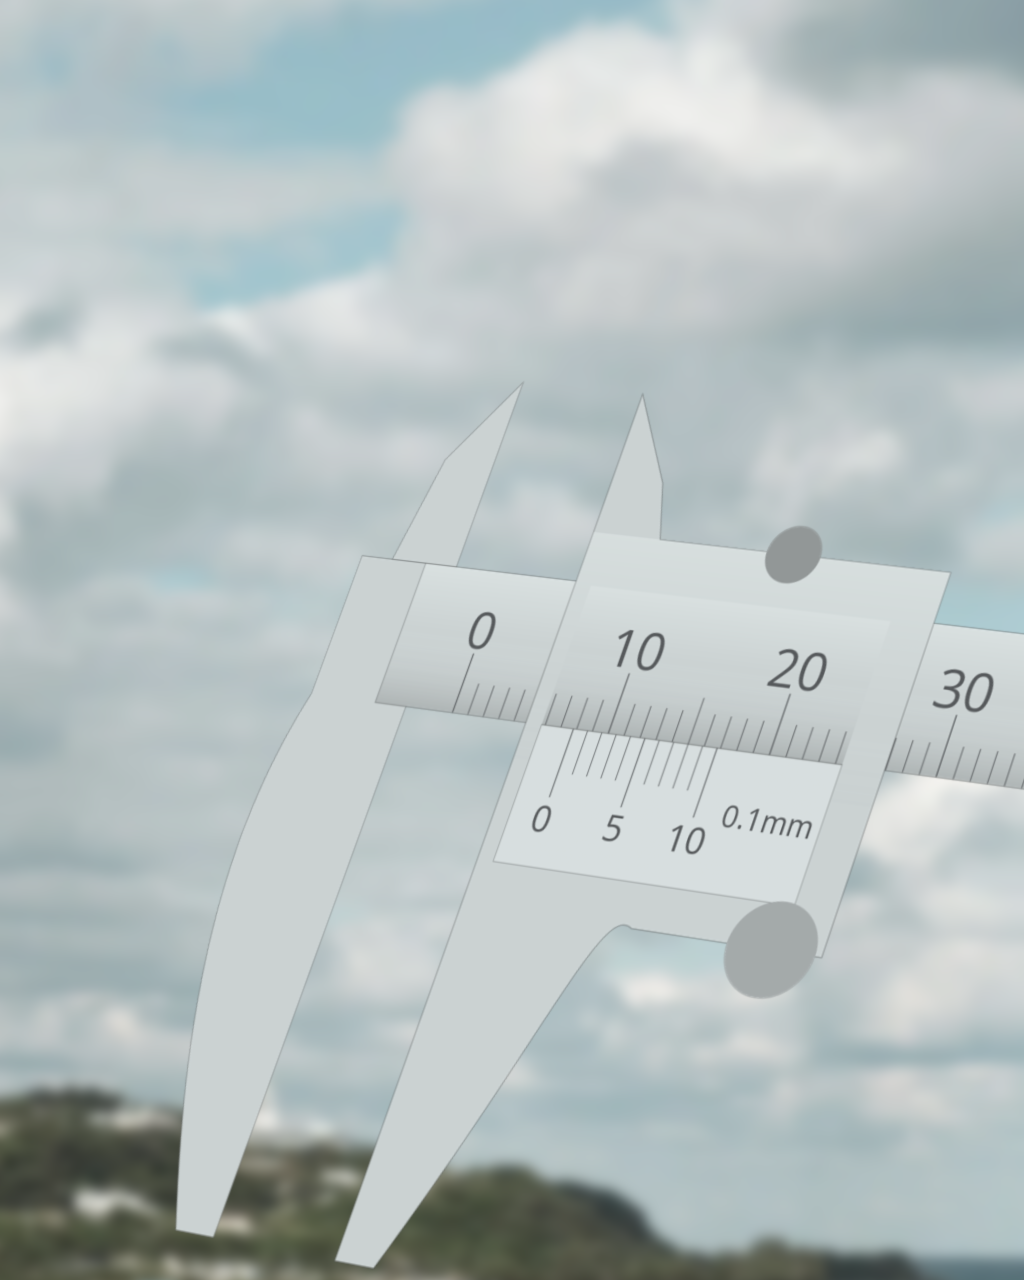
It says 7.8 mm
